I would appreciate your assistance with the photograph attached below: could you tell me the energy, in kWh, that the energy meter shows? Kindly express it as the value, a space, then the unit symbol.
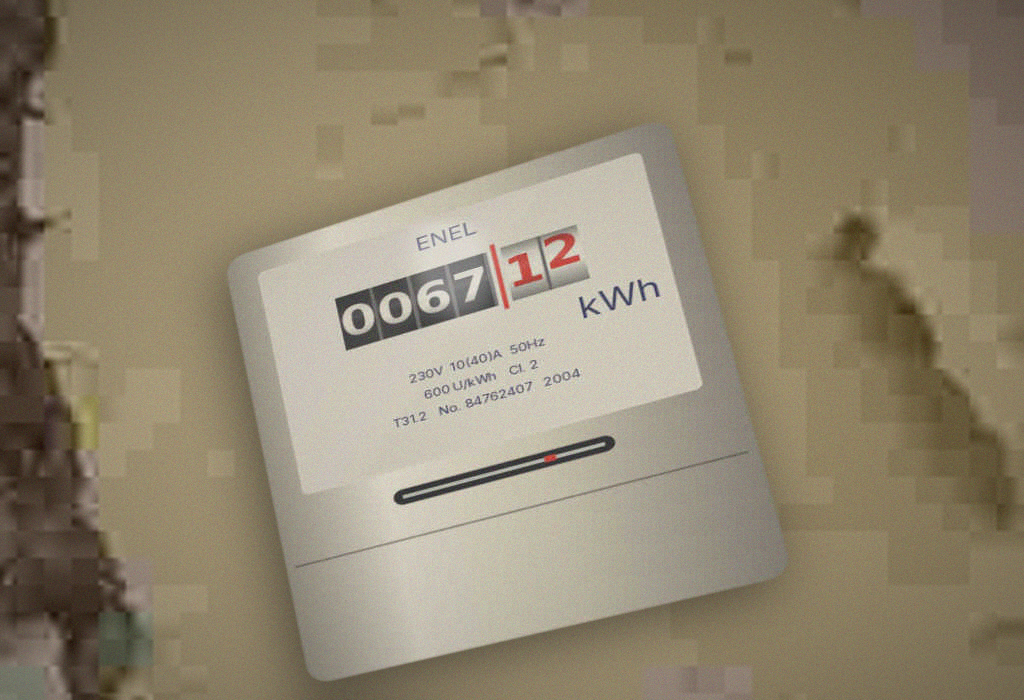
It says 67.12 kWh
